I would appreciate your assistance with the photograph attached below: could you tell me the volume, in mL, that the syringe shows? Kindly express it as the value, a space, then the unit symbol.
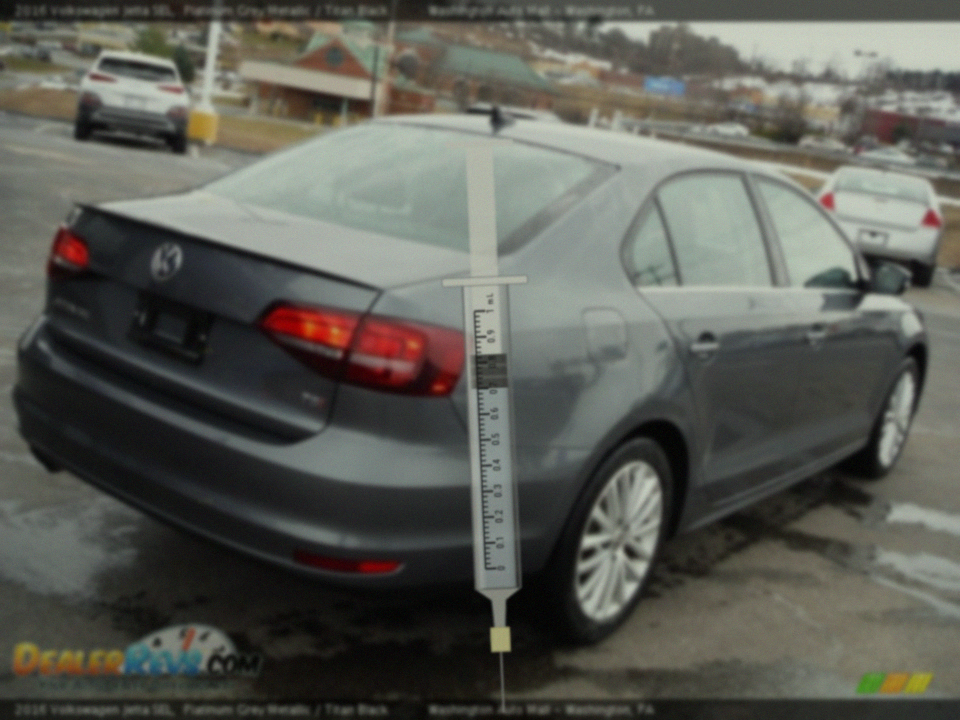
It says 0.7 mL
